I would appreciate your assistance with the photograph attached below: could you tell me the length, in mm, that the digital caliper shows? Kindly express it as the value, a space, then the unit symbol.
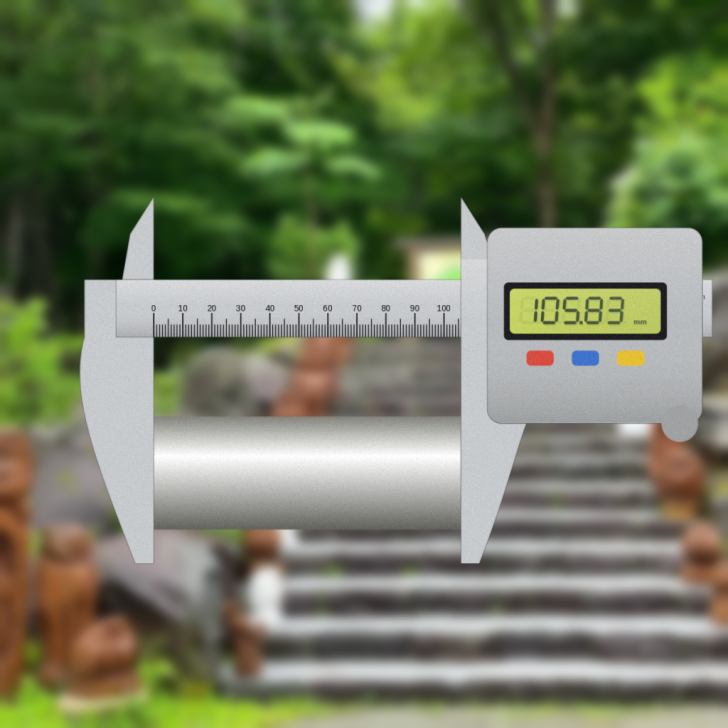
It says 105.83 mm
